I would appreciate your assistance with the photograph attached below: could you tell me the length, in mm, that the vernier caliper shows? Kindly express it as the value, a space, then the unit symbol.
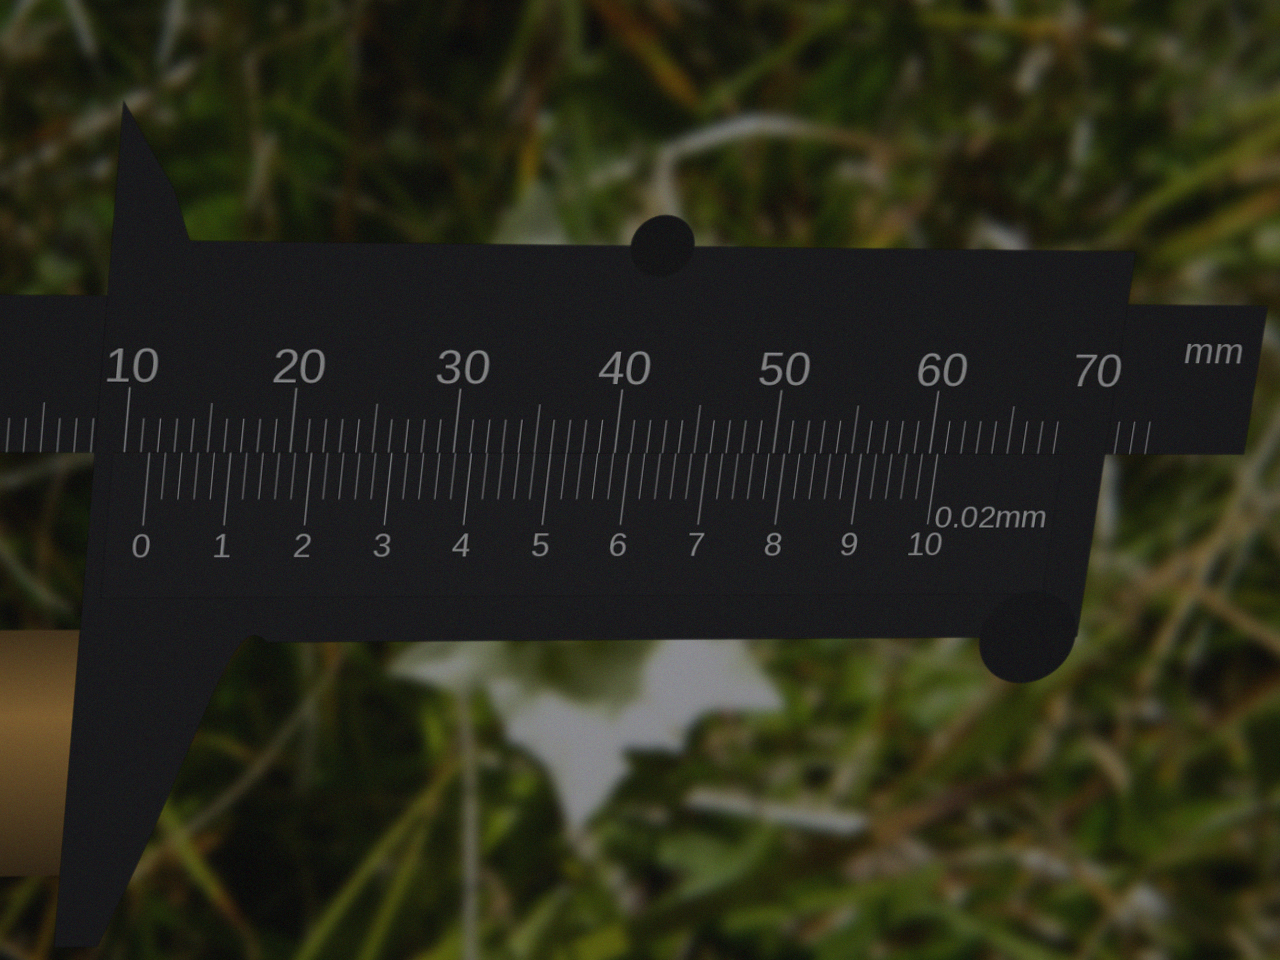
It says 11.5 mm
